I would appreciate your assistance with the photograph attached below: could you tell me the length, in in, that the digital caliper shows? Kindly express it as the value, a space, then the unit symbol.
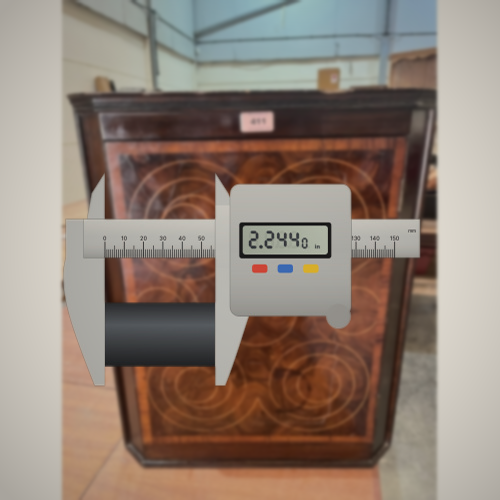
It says 2.2440 in
